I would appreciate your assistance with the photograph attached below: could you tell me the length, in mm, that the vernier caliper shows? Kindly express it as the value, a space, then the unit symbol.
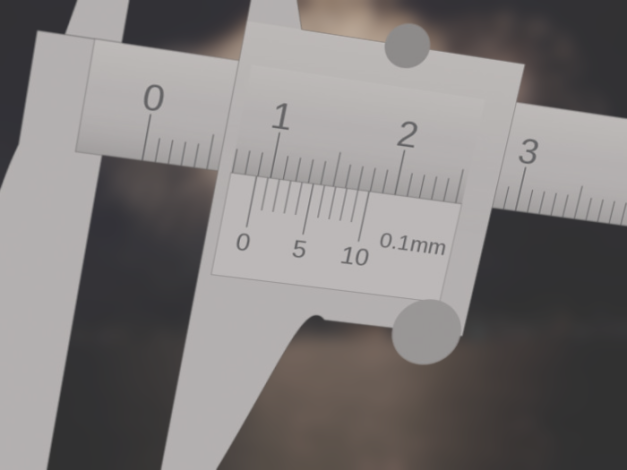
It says 8.9 mm
